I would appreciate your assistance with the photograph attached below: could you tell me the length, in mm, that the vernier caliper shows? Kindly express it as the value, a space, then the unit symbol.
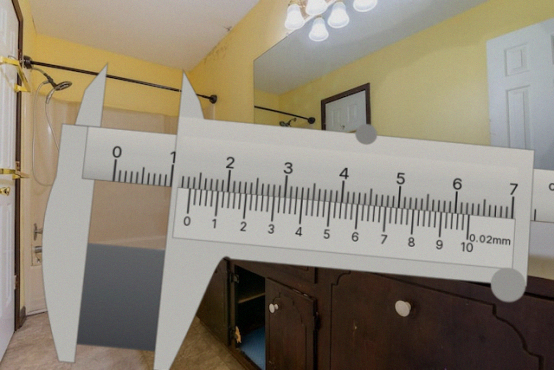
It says 13.4 mm
